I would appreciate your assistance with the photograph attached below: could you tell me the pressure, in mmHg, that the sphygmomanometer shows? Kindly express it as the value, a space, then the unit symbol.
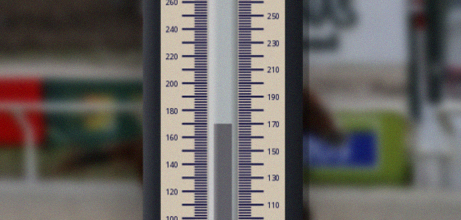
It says 170 mmHg
